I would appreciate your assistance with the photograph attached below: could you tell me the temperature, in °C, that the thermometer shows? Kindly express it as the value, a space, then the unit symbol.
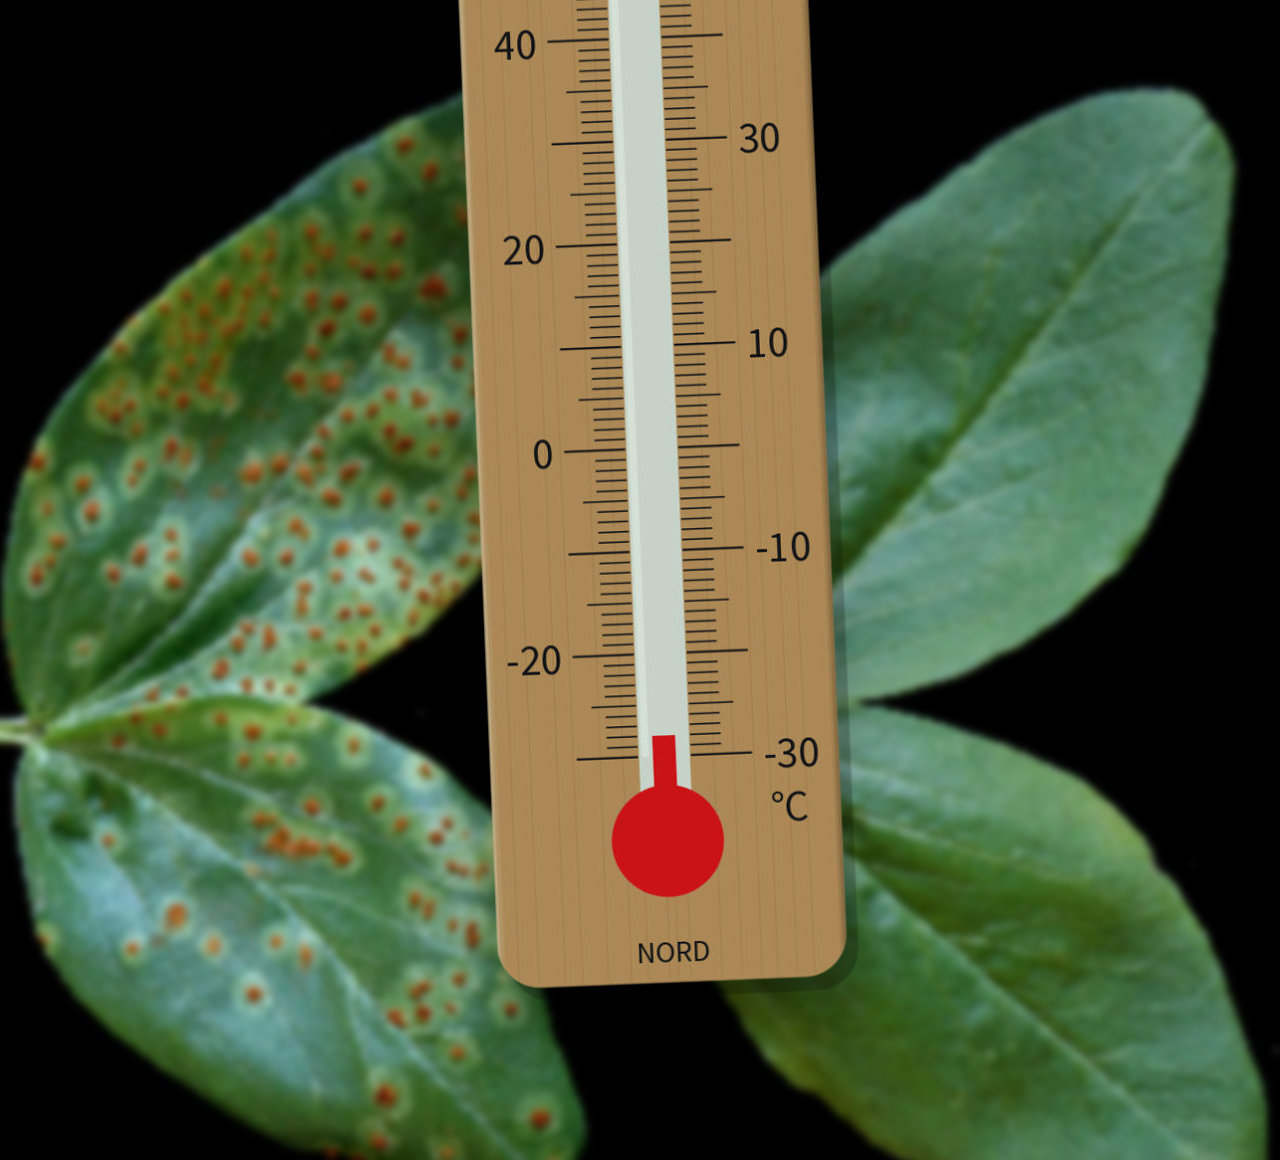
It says -28 °C
